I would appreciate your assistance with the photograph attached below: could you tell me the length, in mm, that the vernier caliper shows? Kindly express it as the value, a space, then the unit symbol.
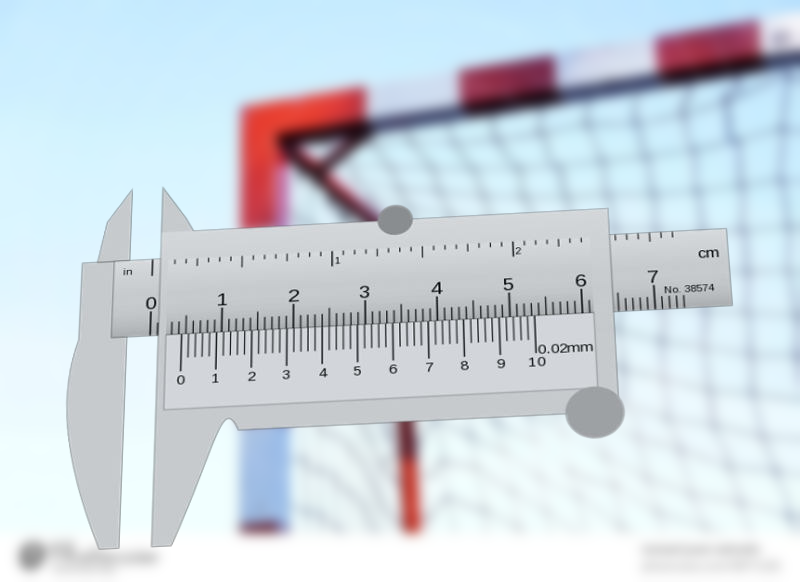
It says 4.4 mm
